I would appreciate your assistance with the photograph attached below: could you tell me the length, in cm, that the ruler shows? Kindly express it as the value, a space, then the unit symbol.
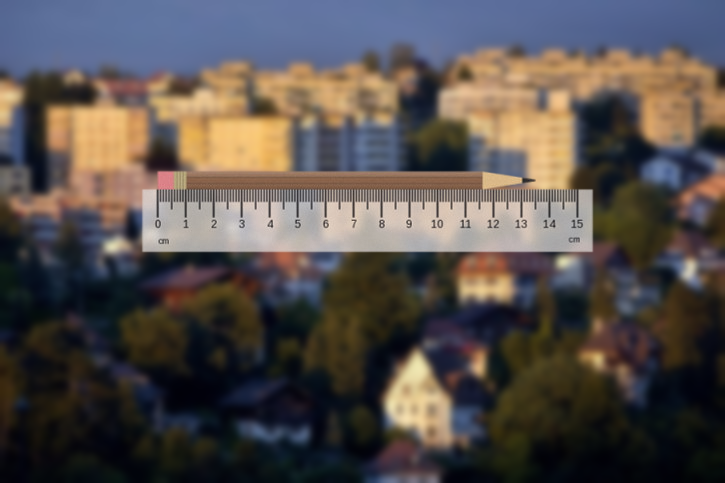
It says 13.5 cm
